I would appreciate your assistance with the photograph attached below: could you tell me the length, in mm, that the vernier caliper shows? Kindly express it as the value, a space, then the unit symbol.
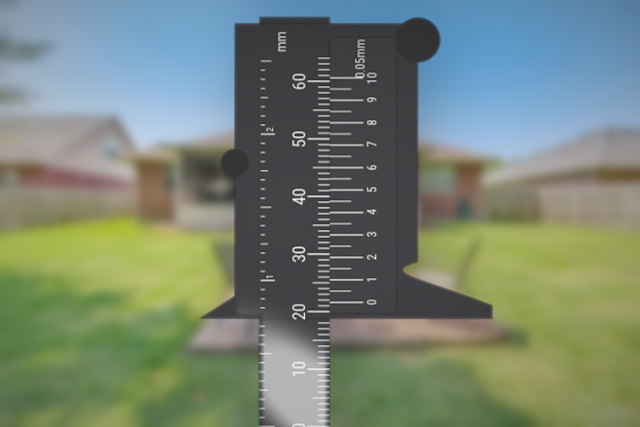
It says 21.6 mm
